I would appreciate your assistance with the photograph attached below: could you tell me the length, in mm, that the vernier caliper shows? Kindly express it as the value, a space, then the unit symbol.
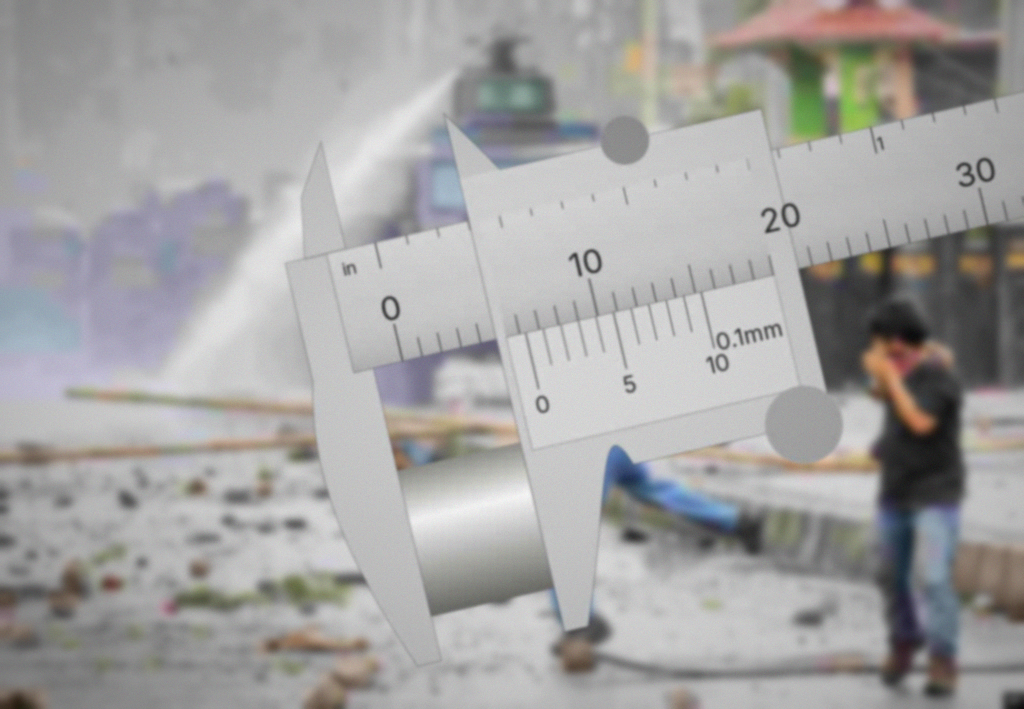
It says 6.3 mm
